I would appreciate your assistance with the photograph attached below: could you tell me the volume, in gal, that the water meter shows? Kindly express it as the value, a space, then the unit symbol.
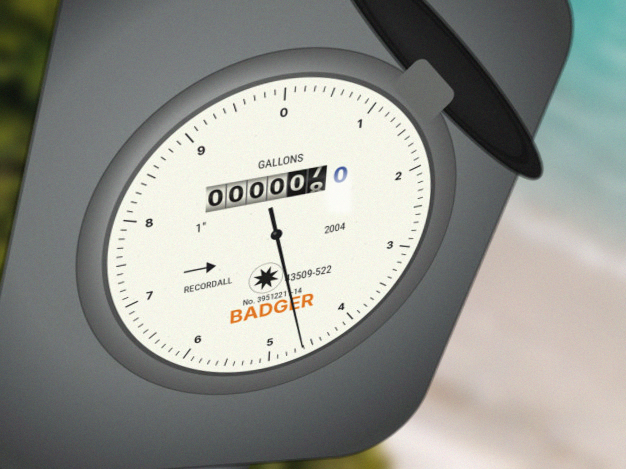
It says 74.6 gal
